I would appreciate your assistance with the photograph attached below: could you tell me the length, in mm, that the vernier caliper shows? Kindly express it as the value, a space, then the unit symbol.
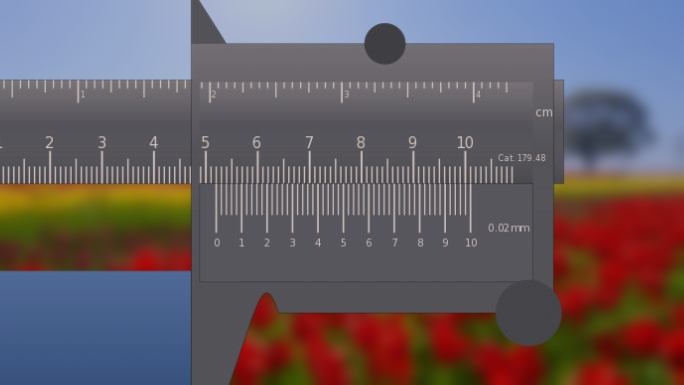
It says 52.0 mm
